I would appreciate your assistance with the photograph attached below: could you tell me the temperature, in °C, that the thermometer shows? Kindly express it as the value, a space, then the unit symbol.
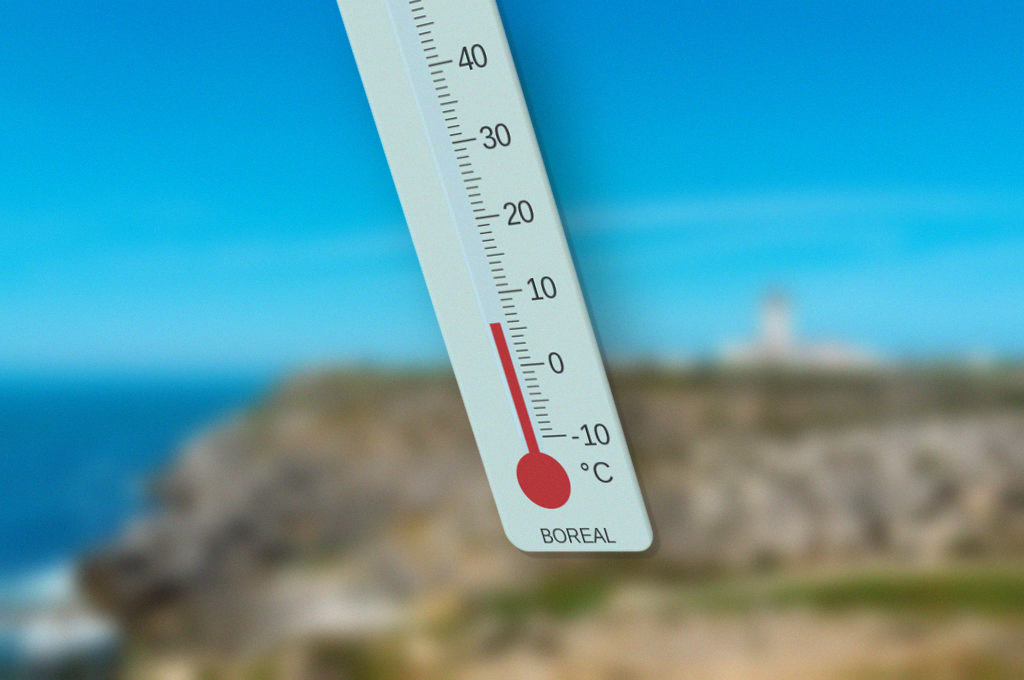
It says 6 °C
